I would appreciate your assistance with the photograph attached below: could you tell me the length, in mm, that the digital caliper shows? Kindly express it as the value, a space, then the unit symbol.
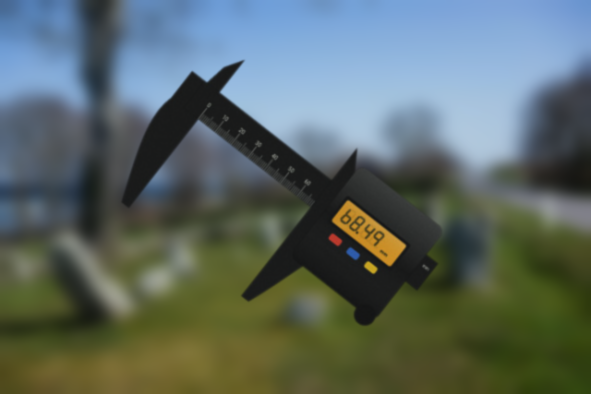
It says 68.49 mm
